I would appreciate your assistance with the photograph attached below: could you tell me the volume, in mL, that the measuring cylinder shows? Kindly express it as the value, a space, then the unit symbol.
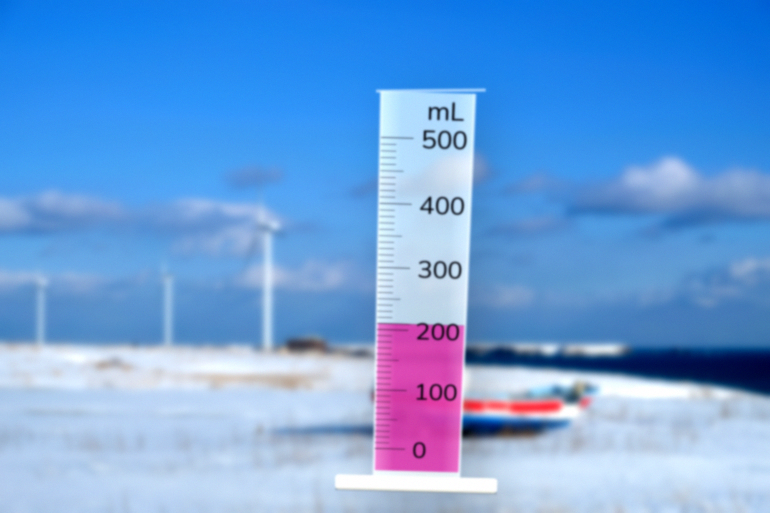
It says 210 mL
